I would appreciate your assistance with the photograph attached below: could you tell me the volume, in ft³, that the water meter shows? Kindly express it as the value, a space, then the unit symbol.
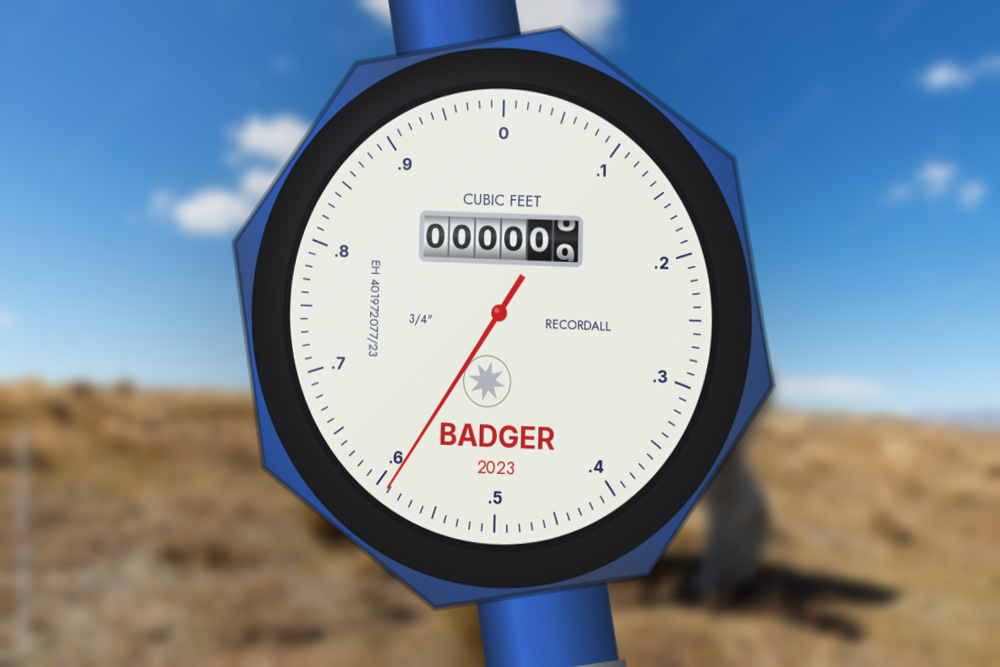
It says 8.59 ft³
